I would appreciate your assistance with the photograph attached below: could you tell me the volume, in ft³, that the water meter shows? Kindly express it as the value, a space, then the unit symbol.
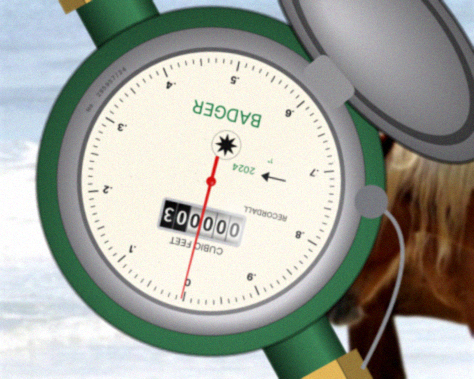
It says 3.00 ft³
